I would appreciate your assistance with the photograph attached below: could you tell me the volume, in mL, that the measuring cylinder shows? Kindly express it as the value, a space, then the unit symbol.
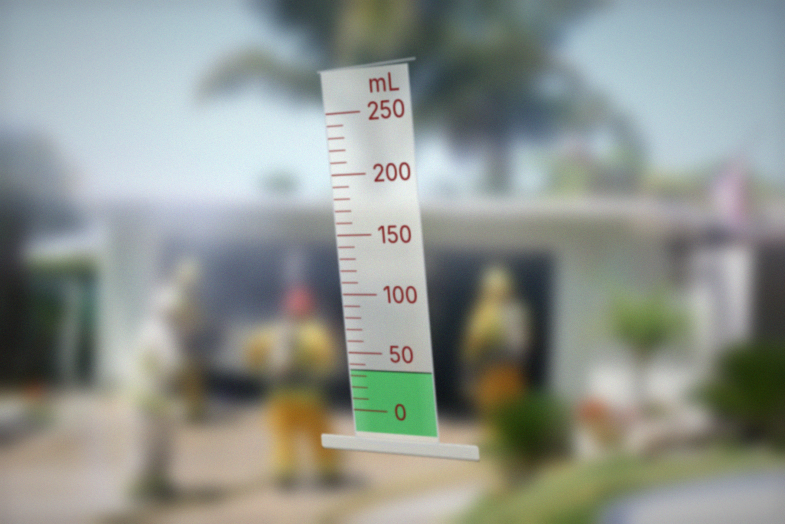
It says 35 mL
